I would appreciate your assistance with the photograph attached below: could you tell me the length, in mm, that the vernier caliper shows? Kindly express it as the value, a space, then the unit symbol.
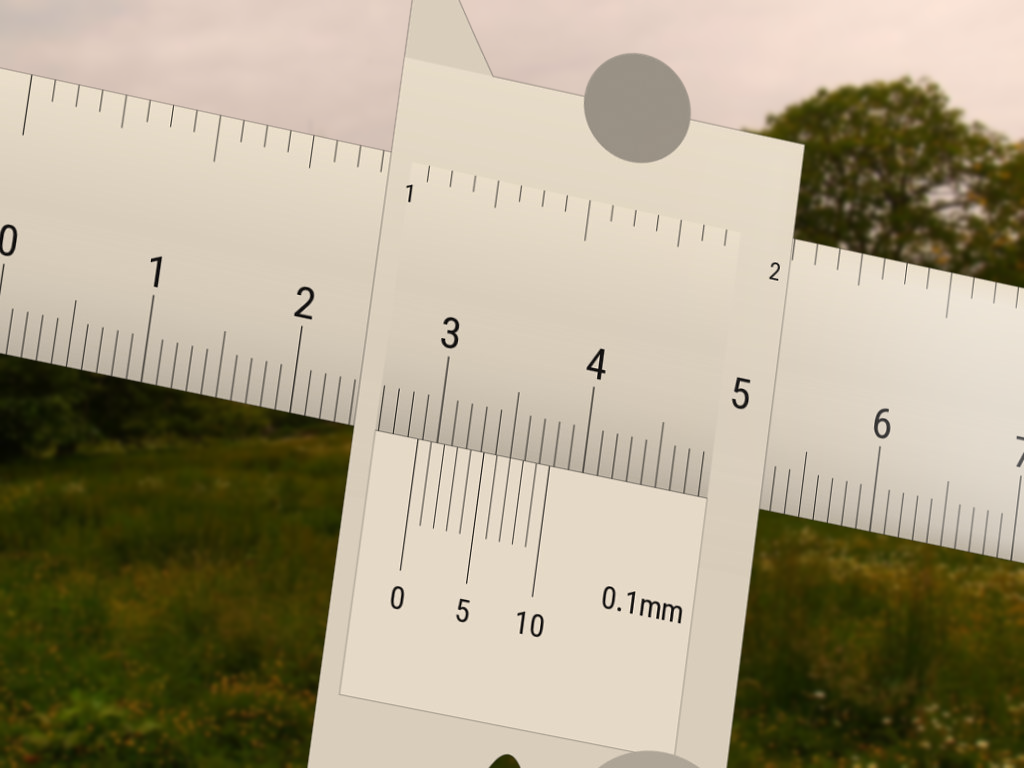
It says 28.7 mm
